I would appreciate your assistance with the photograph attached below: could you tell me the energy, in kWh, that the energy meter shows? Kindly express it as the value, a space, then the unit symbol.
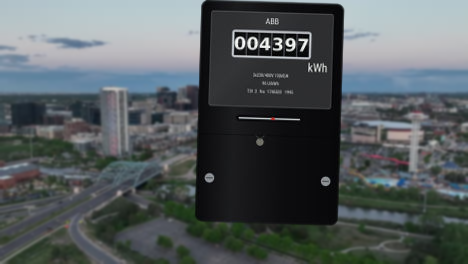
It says 4397 kWh
